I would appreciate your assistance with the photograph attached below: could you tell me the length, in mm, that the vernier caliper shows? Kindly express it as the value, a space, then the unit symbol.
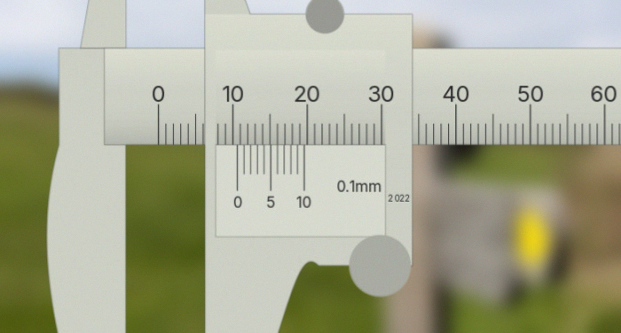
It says 10.6 mm
